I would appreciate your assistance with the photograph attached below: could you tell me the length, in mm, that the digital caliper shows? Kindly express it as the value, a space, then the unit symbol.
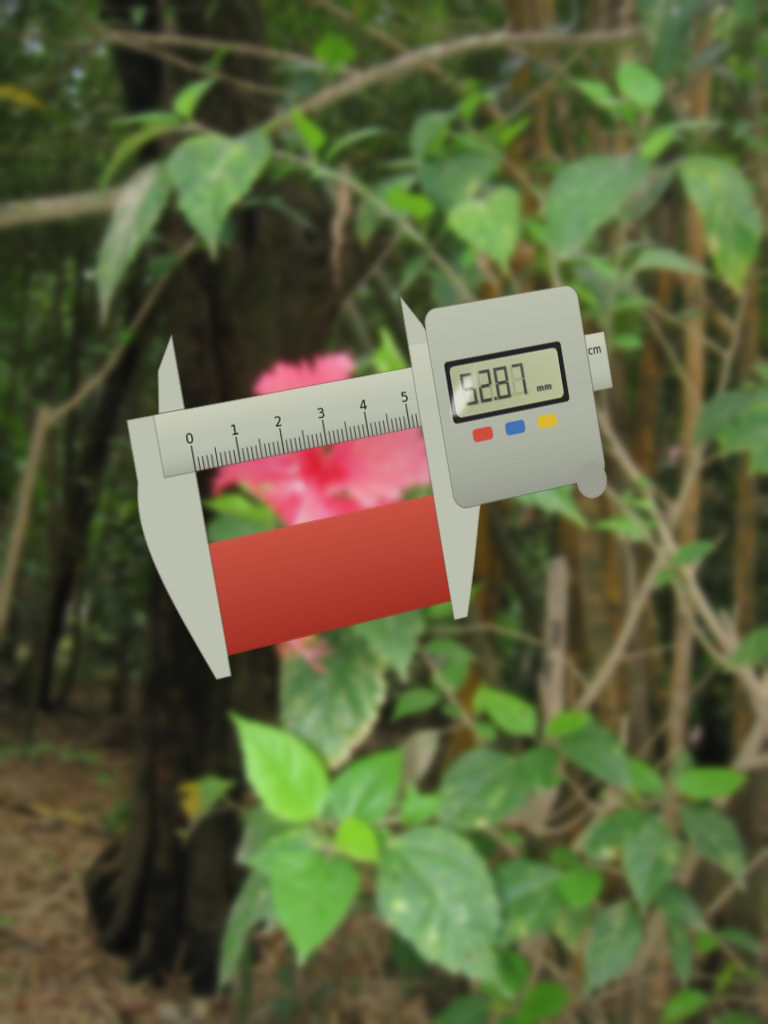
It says 52.87 mm
